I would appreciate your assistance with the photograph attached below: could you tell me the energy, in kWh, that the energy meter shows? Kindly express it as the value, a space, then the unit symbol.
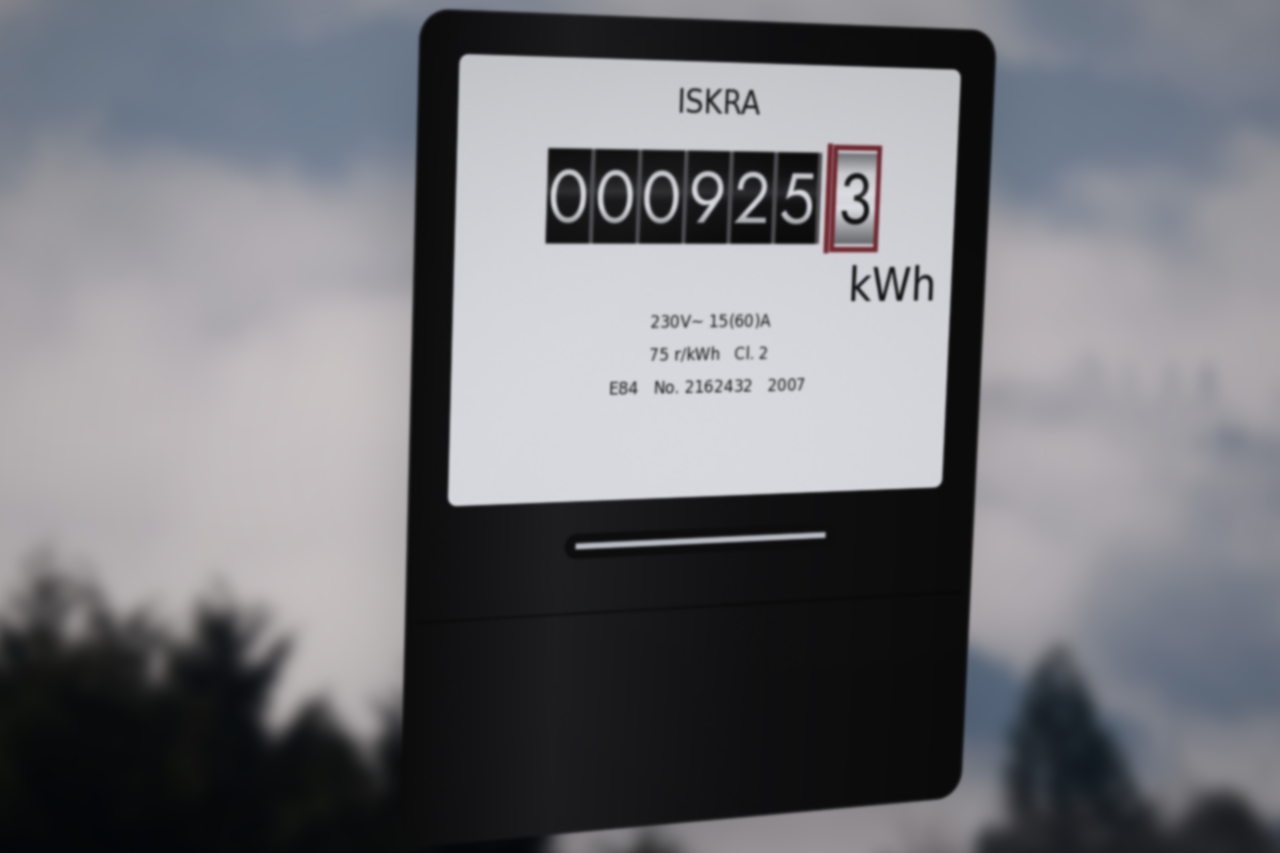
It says 925.3 kWh
